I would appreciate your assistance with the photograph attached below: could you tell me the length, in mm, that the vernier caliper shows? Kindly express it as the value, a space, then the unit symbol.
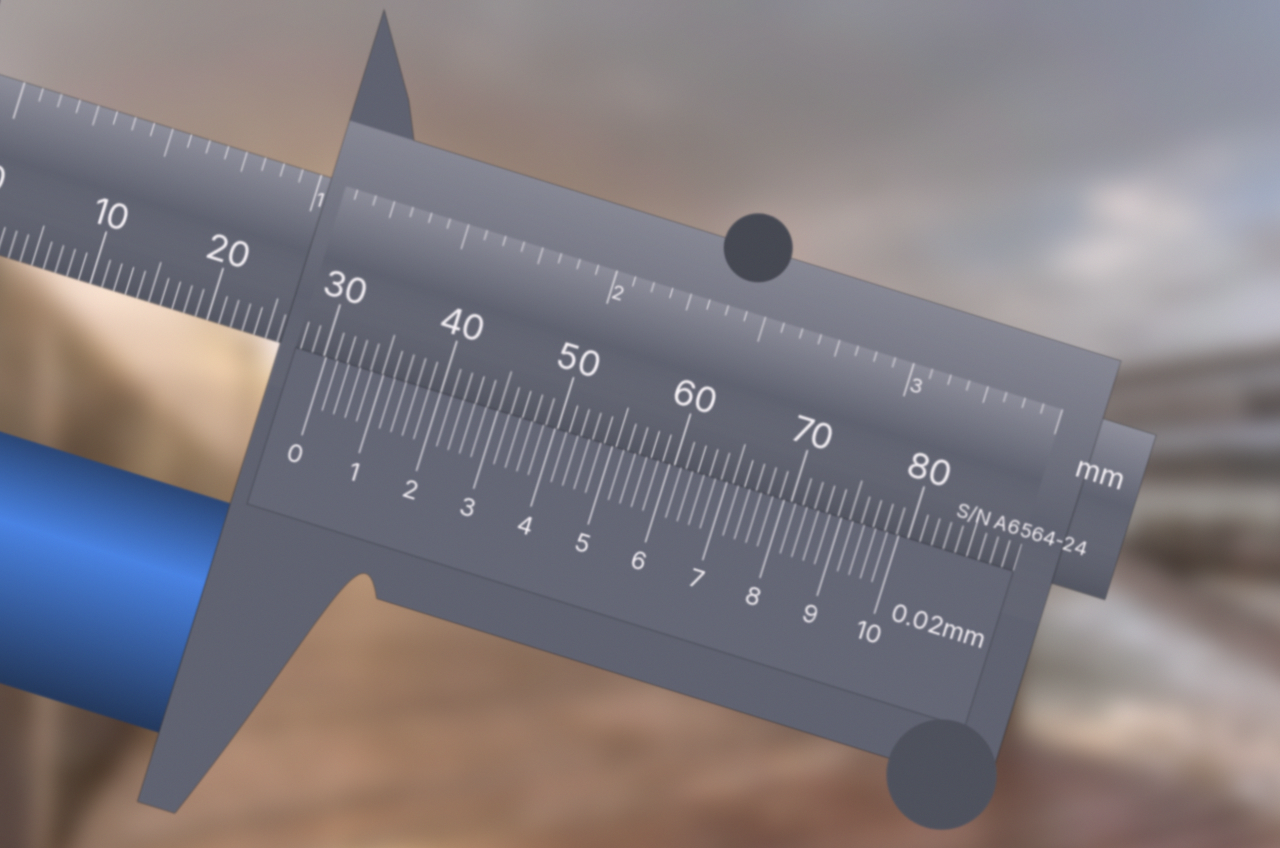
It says 30.2 mm
